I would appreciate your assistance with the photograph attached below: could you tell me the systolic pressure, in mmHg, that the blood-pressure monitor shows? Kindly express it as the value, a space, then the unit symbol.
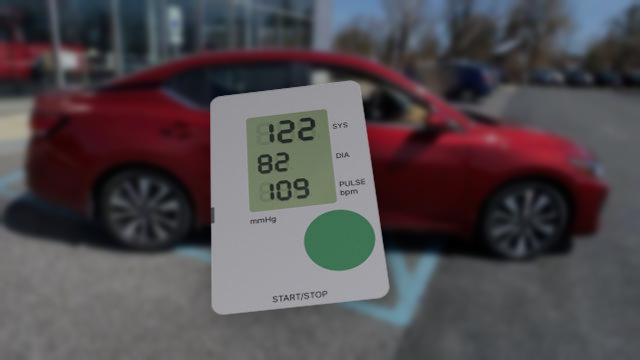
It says 122 mmHg
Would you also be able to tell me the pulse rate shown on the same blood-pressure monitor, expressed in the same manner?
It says 109 bpm
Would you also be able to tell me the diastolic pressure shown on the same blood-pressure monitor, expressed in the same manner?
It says 82 mmHg
